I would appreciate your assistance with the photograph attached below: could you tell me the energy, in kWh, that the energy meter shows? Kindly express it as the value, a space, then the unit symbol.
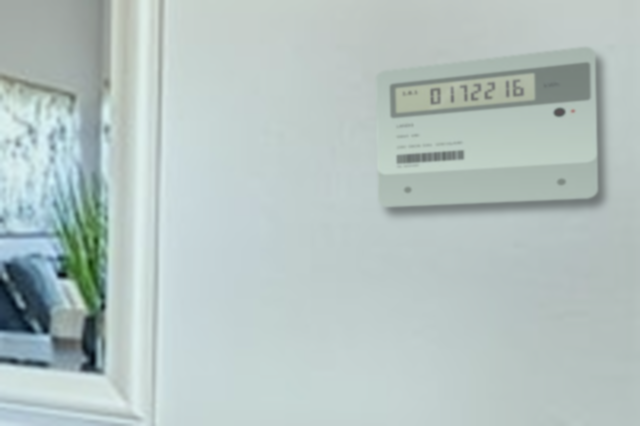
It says 172216 kWh
